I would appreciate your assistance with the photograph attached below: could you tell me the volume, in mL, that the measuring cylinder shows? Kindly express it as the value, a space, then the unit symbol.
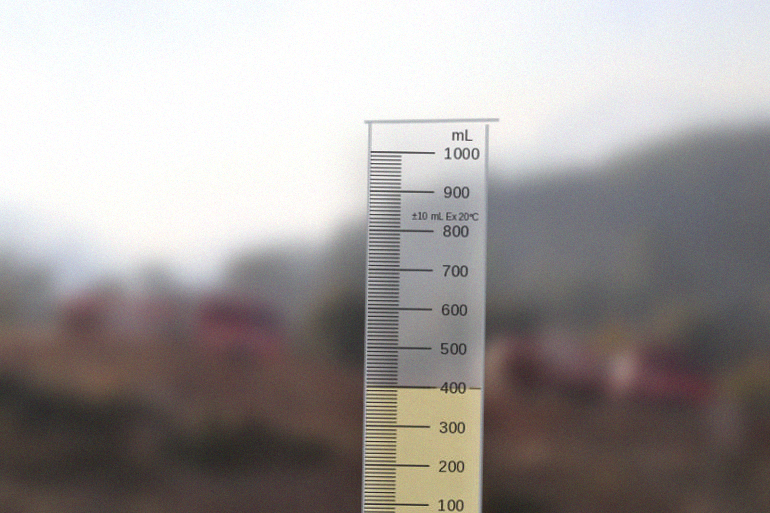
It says 400 mL
